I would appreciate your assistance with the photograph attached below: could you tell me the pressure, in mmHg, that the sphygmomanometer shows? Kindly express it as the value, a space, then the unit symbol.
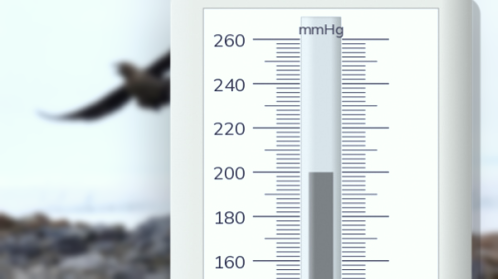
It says 200 mmHg
